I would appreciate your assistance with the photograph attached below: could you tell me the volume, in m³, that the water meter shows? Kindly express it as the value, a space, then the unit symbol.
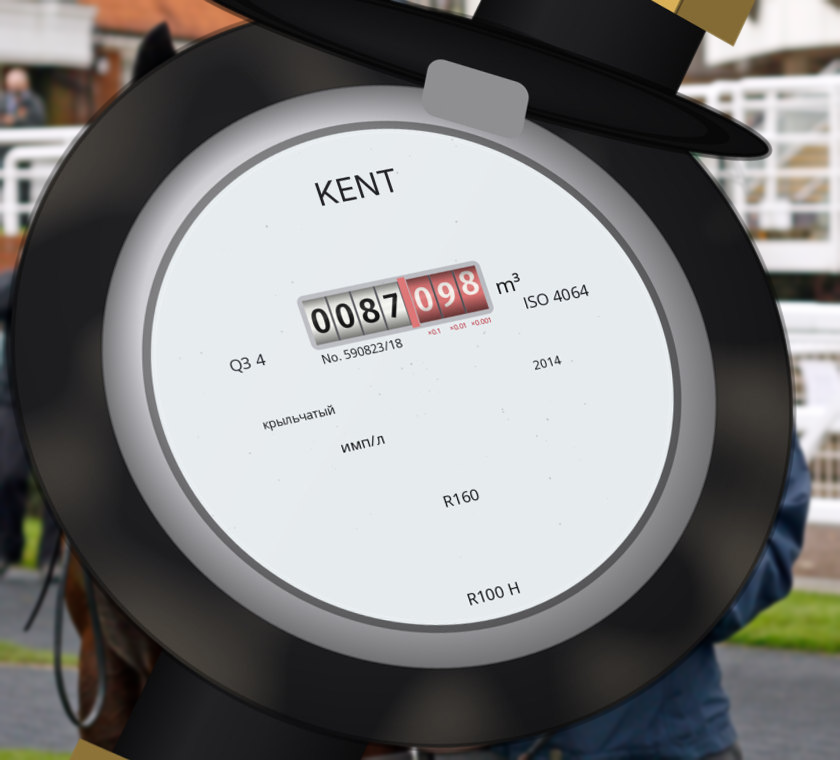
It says 87.098 m³
